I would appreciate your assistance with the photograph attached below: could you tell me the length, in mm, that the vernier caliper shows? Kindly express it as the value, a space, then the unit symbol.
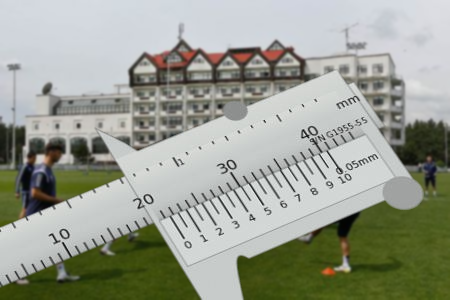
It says 21.6 mm
